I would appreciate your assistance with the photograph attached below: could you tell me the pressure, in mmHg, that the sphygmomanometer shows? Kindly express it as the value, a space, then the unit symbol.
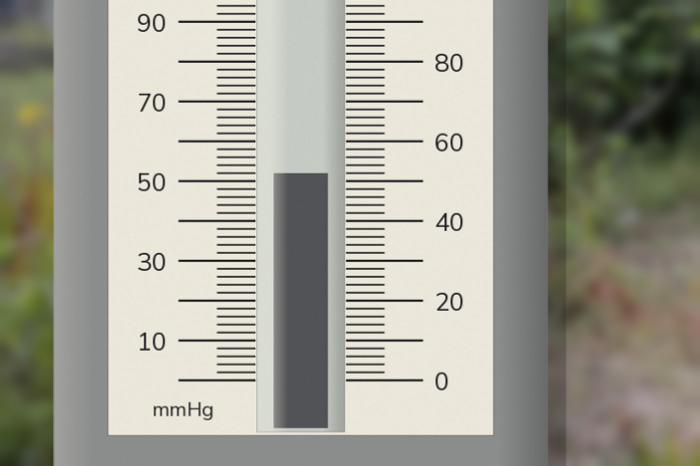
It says 52 mmHg
